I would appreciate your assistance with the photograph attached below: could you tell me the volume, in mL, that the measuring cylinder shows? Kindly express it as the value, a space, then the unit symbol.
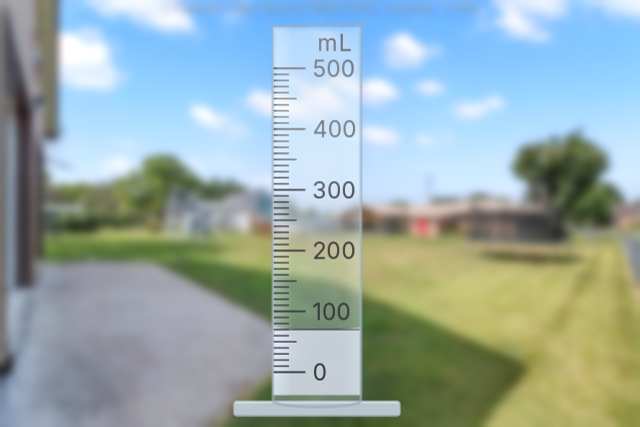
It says 70 mL
